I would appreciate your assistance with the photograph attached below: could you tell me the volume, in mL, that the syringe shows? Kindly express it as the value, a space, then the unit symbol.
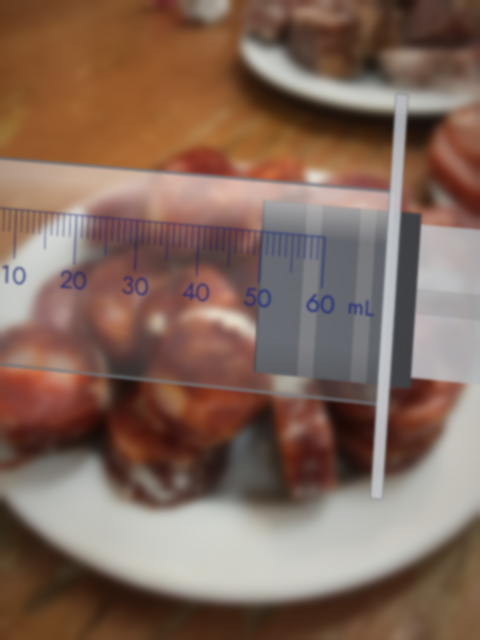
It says 50 mL
